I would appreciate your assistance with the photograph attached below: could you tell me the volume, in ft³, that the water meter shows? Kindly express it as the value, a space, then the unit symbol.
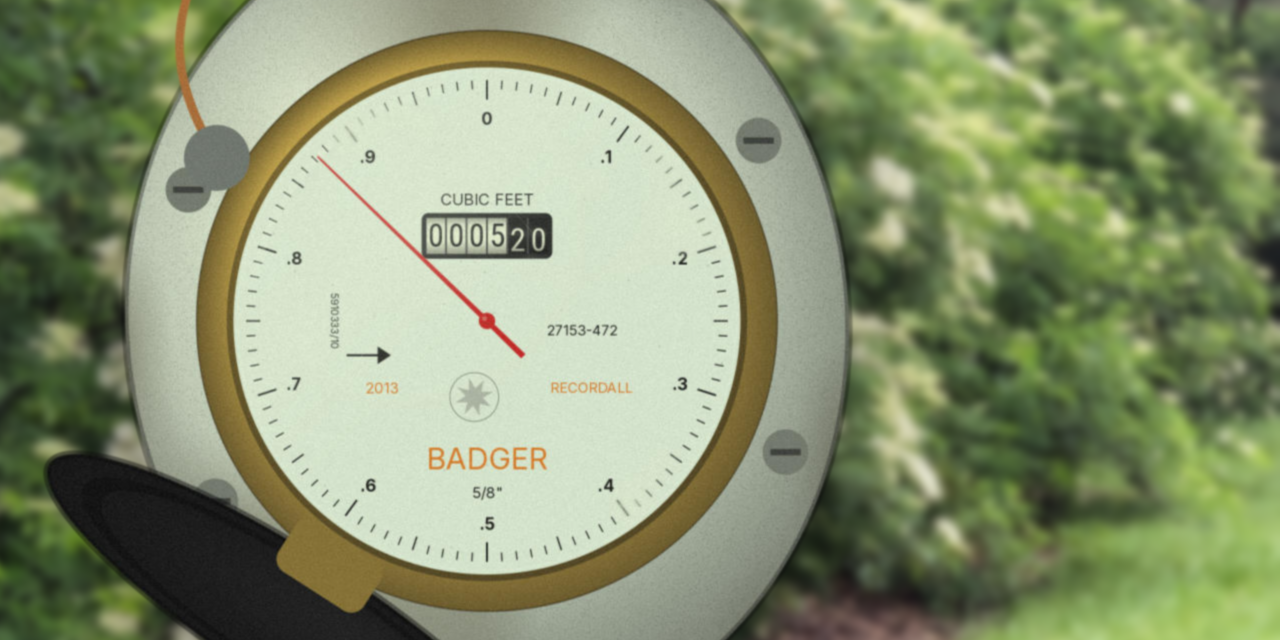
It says 519.87 ft³
